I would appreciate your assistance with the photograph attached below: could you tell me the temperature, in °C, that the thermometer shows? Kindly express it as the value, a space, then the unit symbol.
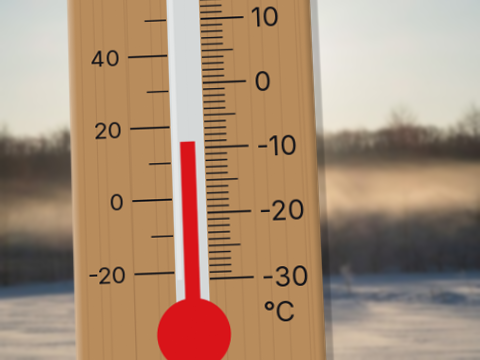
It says -9 °C
